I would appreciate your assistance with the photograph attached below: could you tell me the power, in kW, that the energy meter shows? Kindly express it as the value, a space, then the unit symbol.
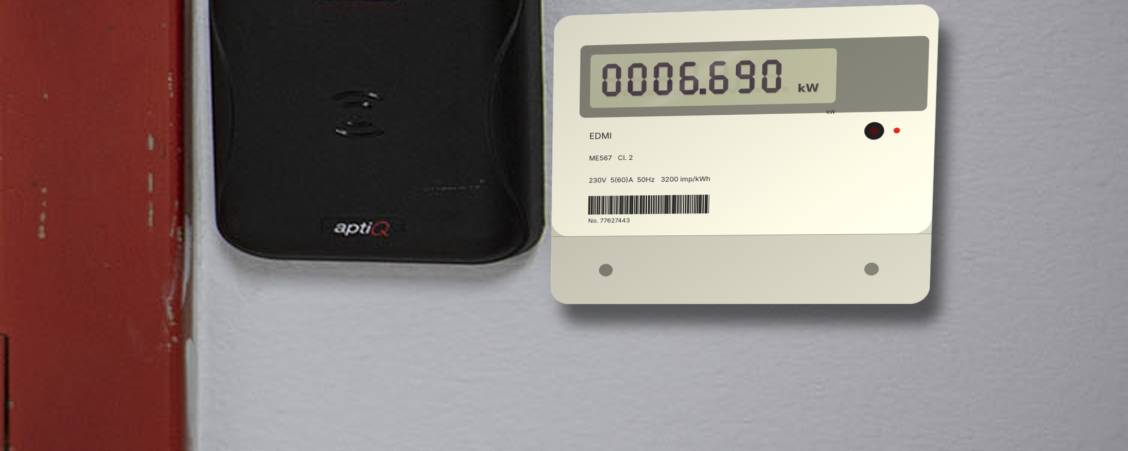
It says 6.690 kW
